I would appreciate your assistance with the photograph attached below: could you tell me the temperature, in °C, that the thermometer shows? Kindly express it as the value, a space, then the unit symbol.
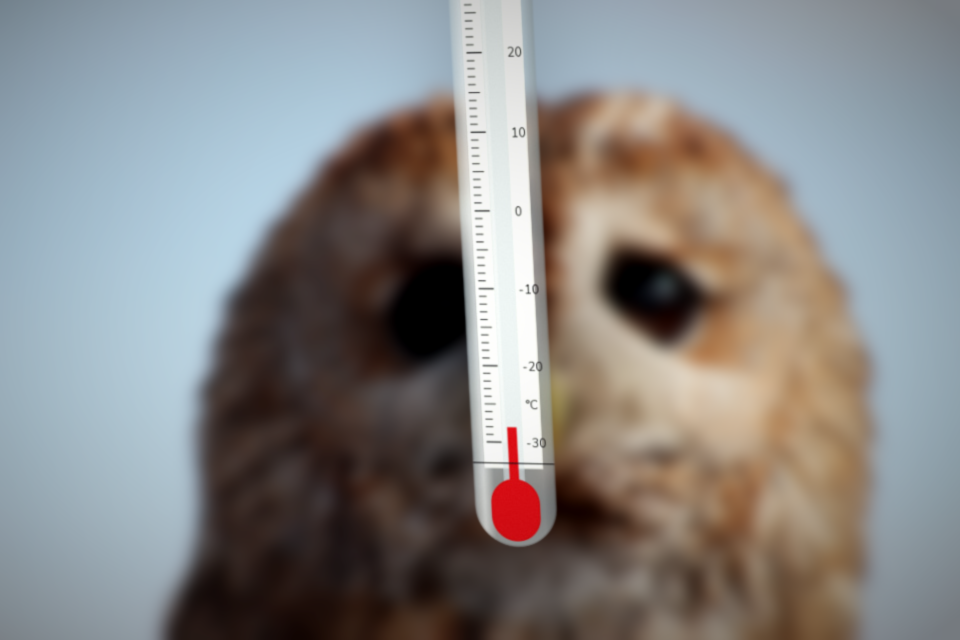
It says -28 °C
